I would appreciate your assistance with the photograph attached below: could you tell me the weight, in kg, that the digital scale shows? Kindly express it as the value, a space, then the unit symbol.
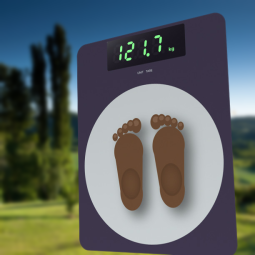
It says 121.7 kg
